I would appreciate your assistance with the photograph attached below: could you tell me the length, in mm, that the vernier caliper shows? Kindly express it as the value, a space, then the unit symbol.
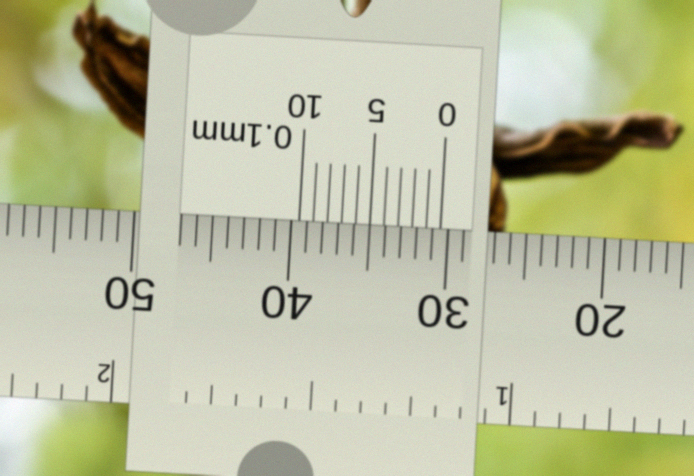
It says 30.5 mm
